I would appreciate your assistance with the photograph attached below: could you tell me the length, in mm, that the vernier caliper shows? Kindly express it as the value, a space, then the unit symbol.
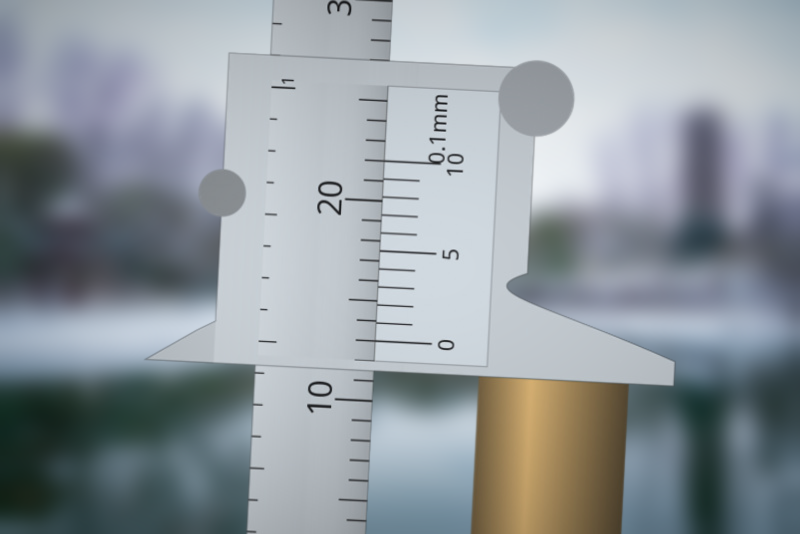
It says 13.0 mm
